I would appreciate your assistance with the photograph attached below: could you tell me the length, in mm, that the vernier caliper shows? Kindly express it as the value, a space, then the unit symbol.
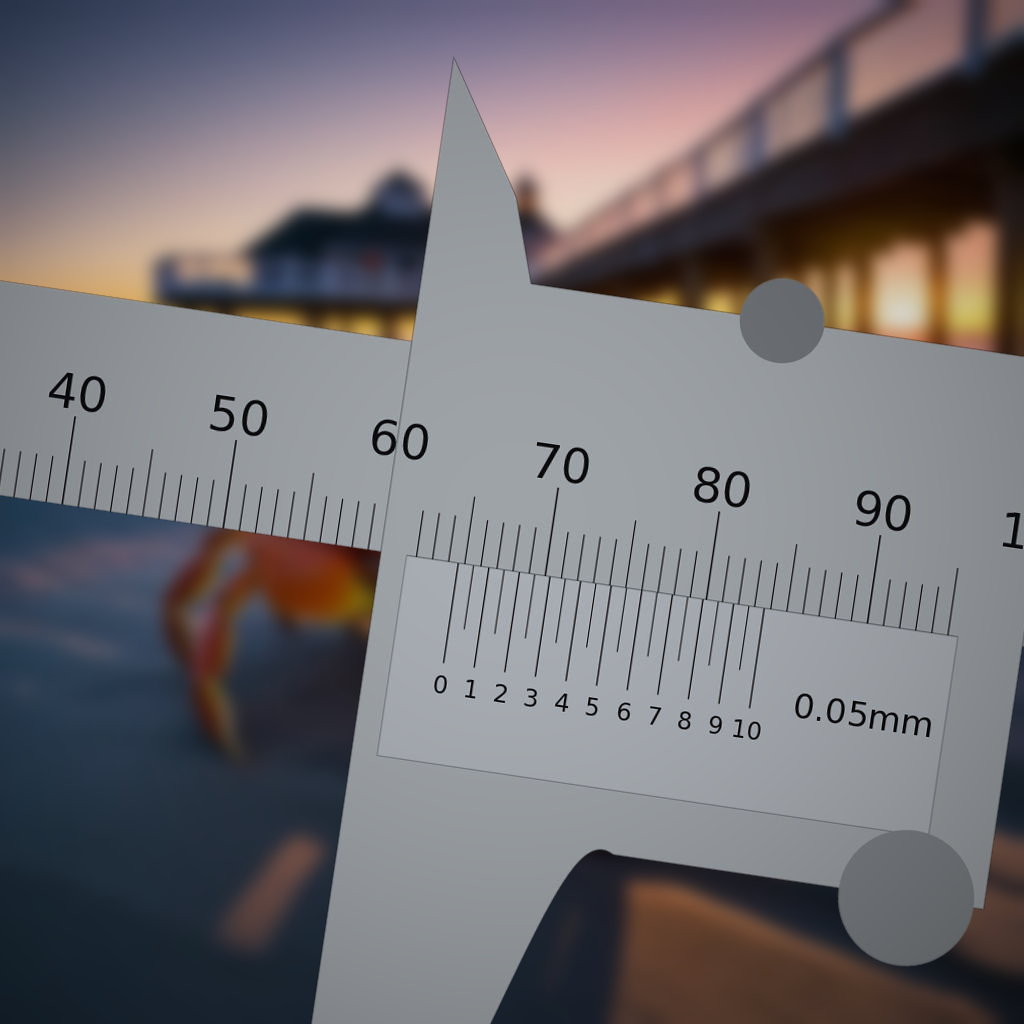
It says 64.6 mm
